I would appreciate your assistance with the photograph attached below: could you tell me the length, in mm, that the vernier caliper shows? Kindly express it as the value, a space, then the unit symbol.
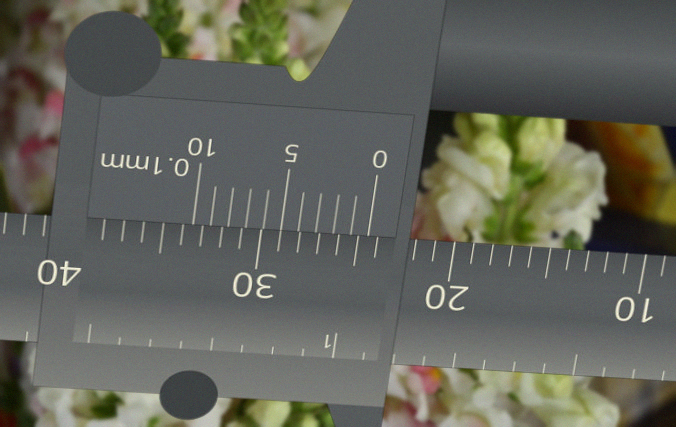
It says 24.5 mm
